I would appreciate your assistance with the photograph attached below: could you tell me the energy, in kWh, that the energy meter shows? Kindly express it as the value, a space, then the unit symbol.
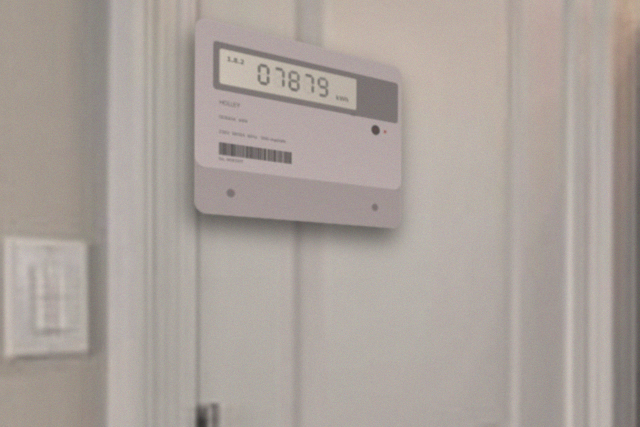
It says 7879 kWh
